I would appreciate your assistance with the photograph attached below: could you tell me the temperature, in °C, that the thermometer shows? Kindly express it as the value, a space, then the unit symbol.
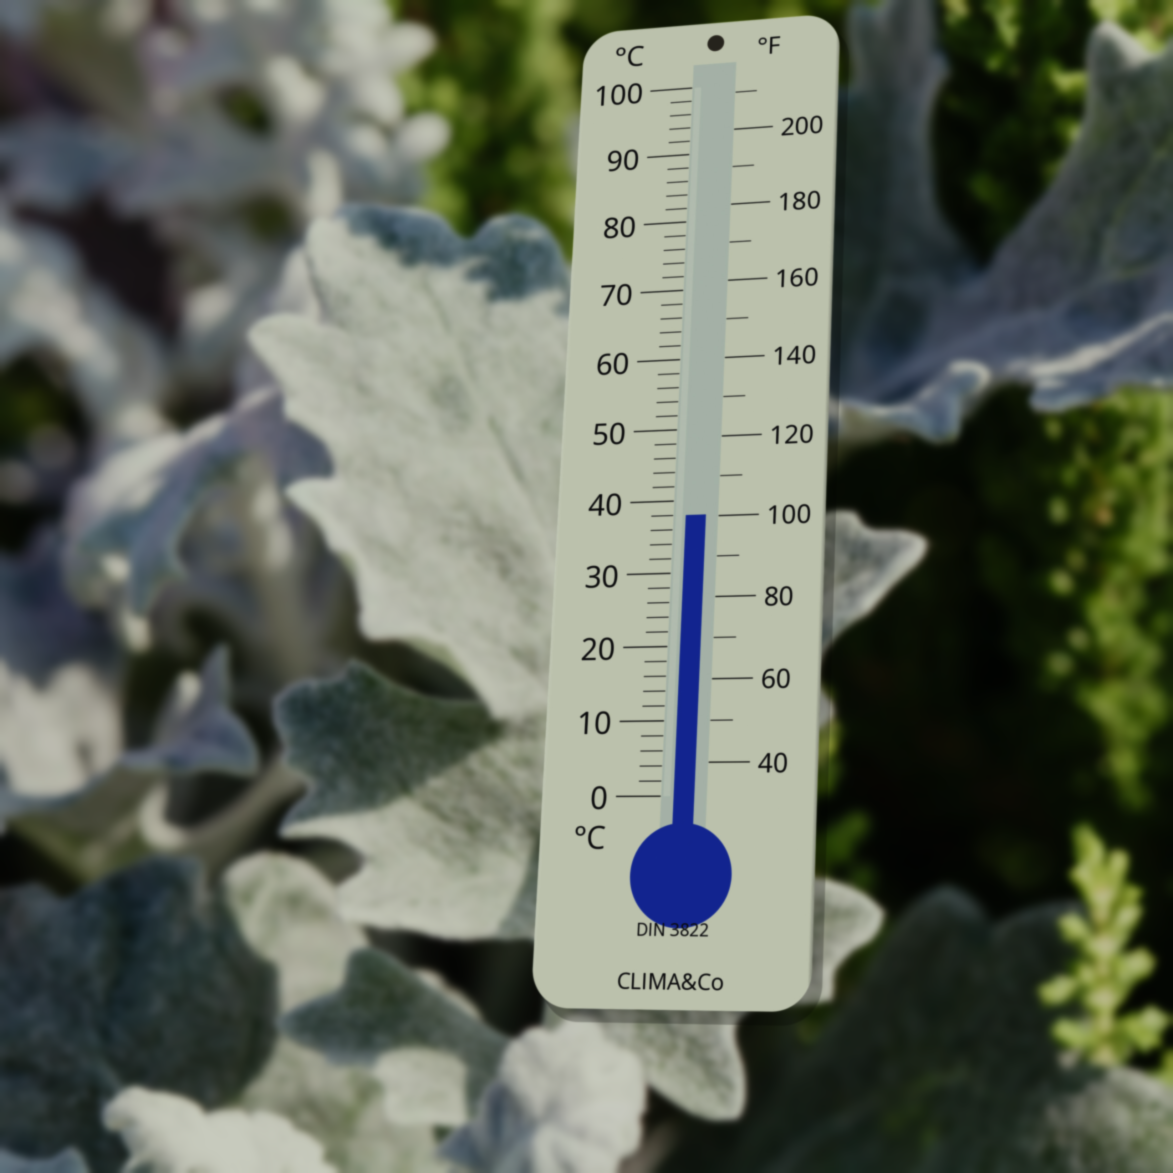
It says 38 °C
